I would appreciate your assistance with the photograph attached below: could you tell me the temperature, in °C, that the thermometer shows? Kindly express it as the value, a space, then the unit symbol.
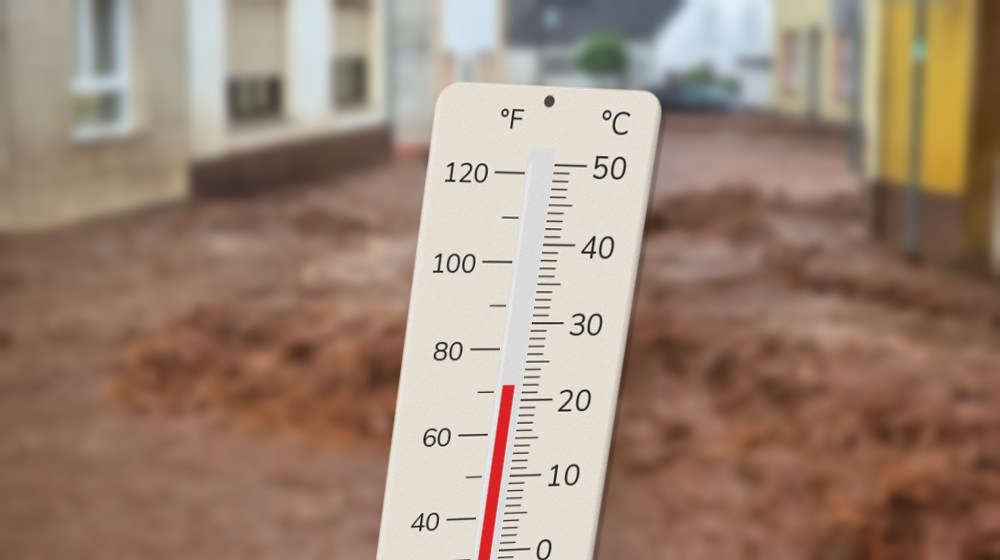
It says 22 °C
